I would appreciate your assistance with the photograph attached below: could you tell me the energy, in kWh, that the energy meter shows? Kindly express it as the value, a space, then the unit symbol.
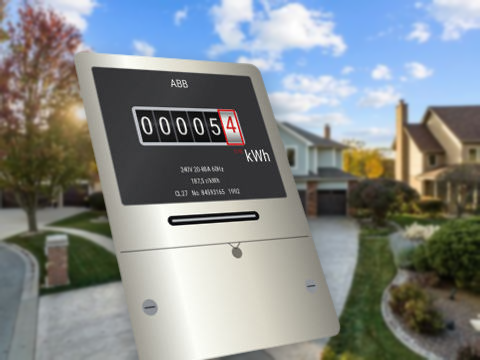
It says 5.4 kWh
